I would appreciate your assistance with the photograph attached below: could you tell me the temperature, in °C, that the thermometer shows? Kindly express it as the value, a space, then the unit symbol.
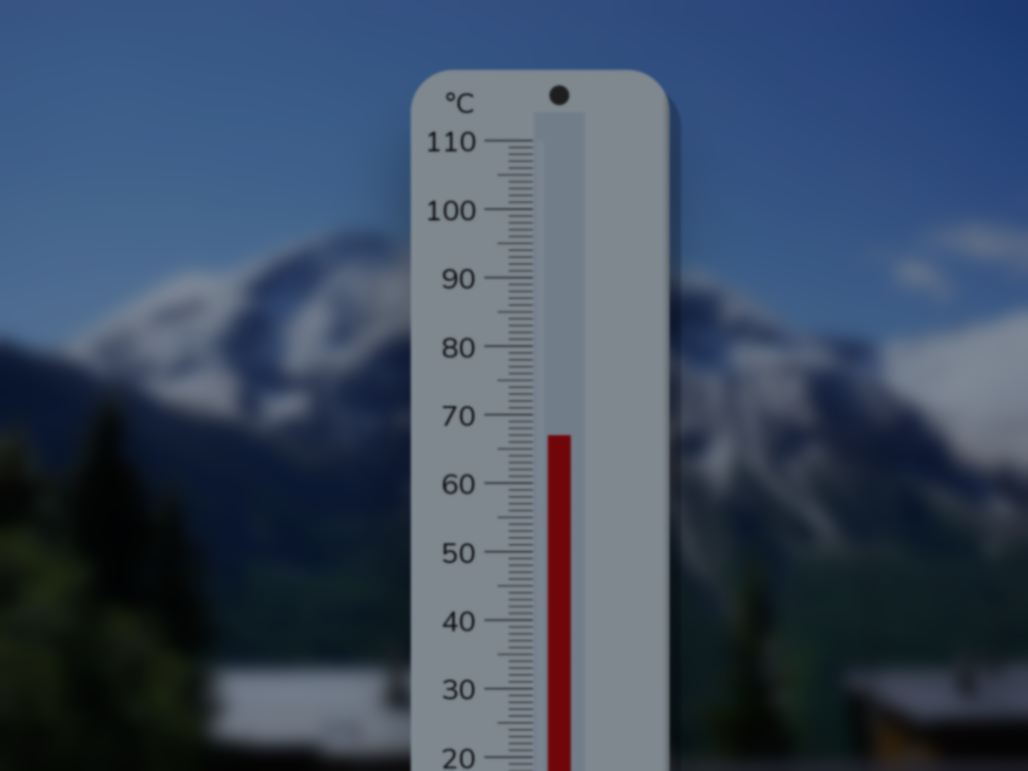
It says 67 °C
